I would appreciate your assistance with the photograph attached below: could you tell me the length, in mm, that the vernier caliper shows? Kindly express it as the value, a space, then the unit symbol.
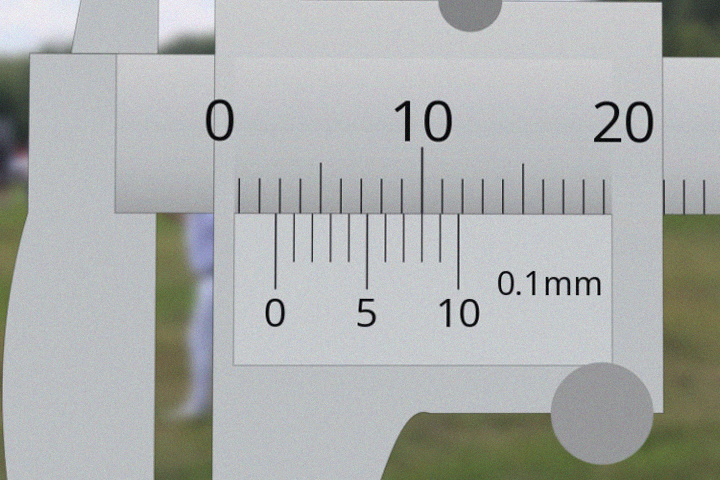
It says 2.8 mm
